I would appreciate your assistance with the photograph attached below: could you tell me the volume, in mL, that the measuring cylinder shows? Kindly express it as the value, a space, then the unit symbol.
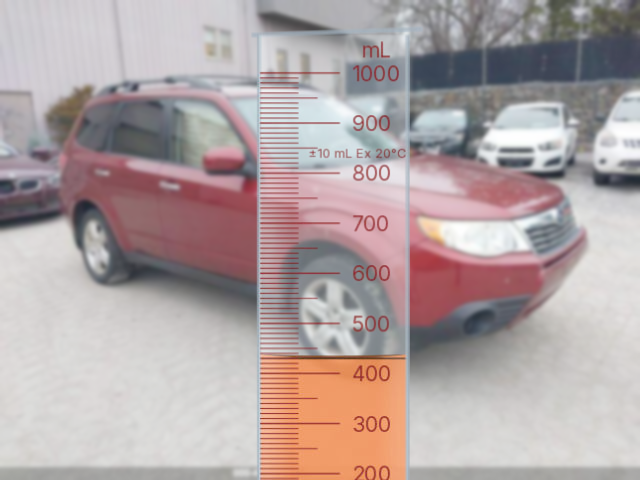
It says 430 mL
